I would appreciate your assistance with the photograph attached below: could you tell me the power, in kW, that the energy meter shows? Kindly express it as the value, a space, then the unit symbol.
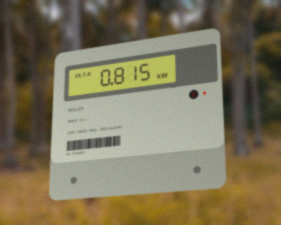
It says 0.815 kW
